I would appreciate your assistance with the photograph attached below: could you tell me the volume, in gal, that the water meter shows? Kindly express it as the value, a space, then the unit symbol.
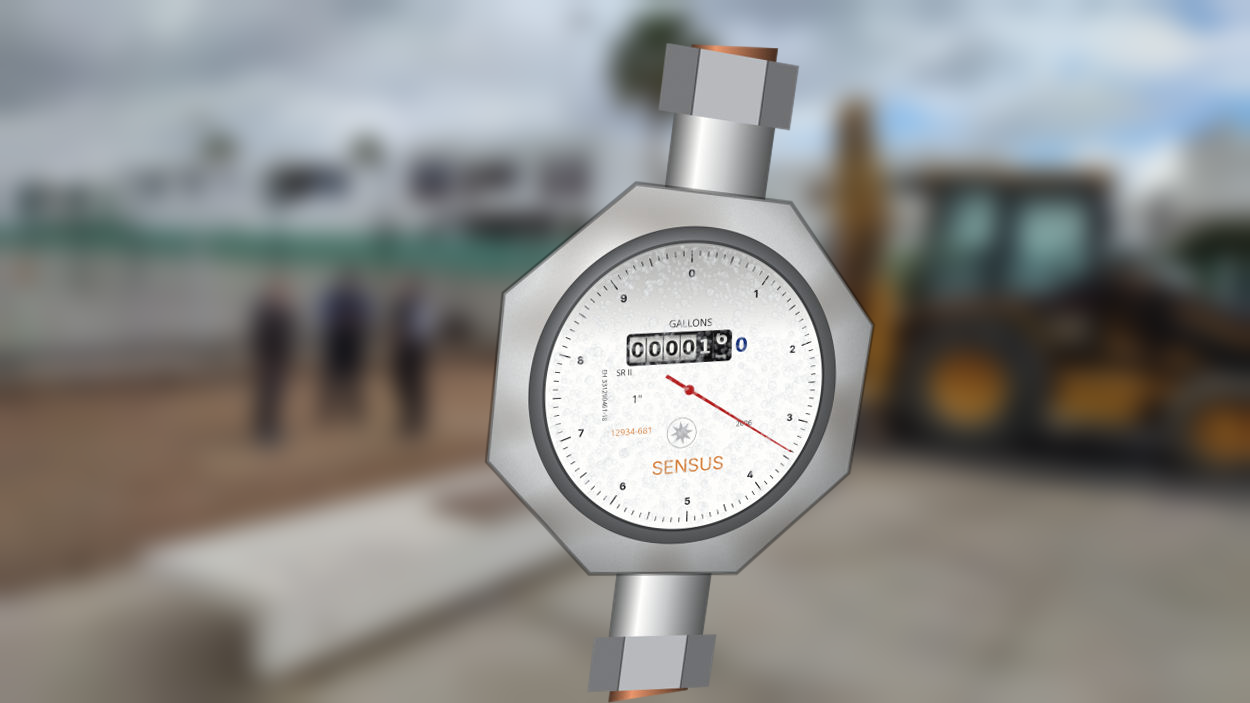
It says 163.4 gal
